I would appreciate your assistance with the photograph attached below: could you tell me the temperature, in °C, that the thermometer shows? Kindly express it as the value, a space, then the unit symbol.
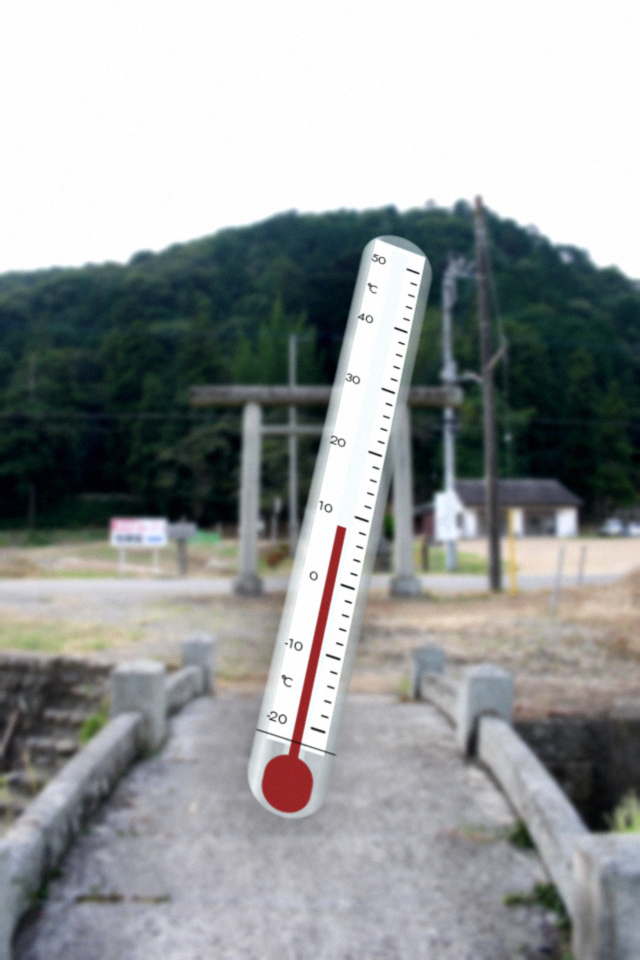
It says 8 °C
